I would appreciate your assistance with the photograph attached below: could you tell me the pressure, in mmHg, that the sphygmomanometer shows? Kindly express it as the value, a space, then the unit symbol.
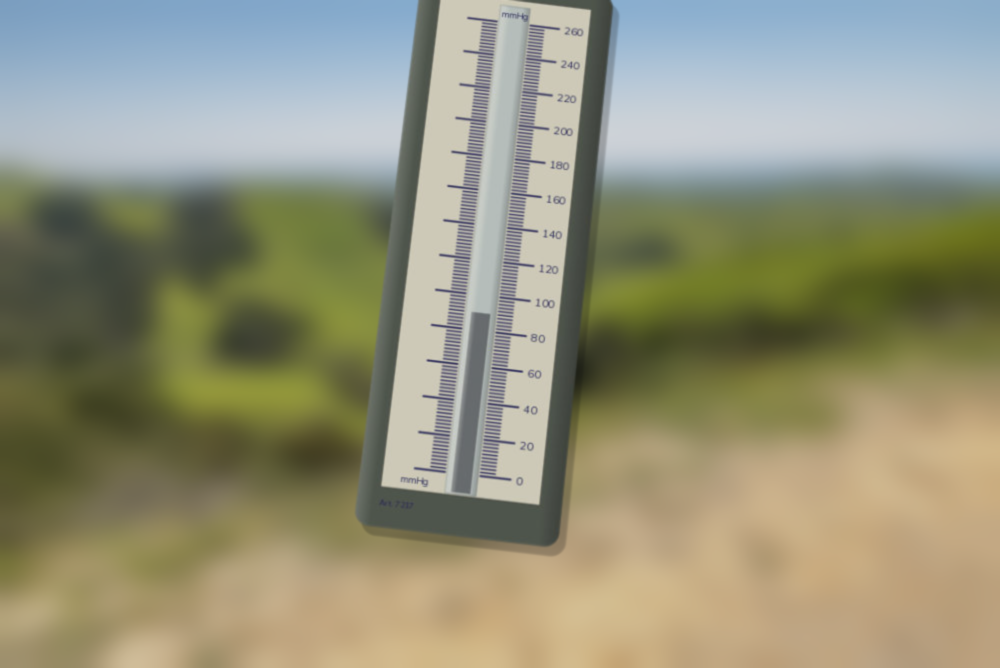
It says 90 mmHg
